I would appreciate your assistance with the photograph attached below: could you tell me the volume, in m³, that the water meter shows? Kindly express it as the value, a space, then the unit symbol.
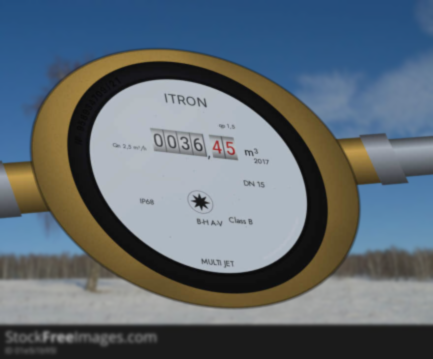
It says 36.45 m³
